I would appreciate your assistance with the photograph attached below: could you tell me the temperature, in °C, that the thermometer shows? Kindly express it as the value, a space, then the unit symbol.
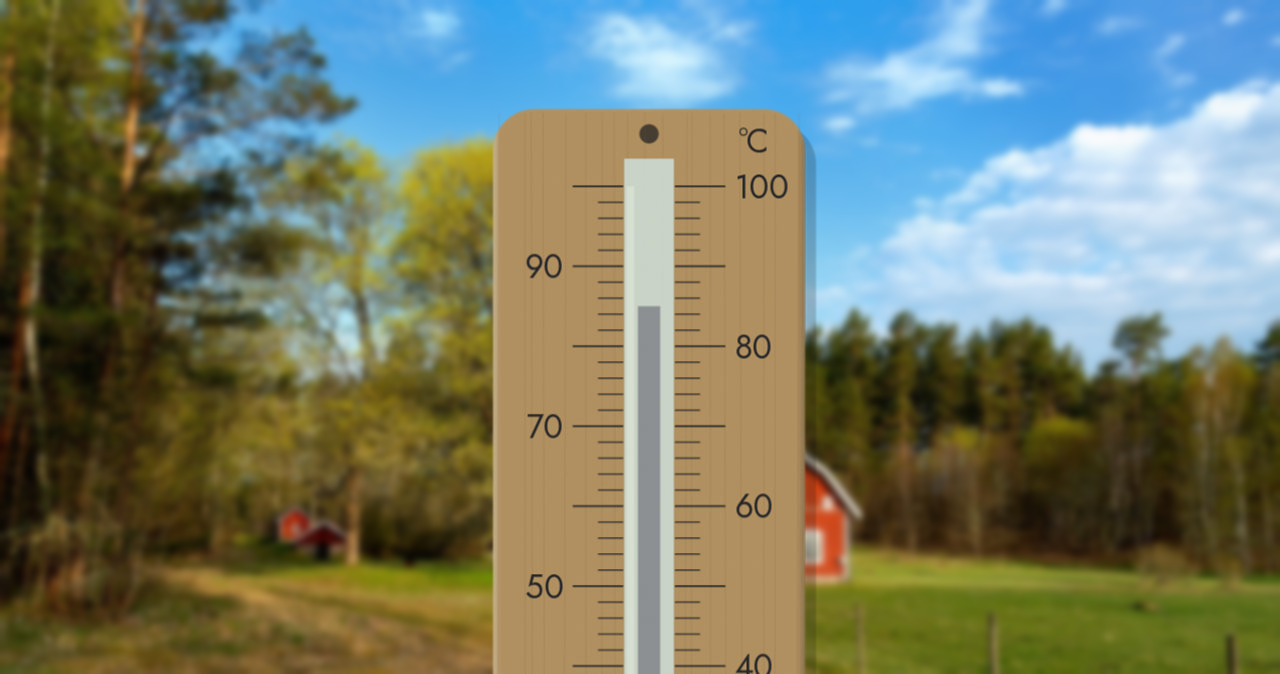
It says 85 °C
